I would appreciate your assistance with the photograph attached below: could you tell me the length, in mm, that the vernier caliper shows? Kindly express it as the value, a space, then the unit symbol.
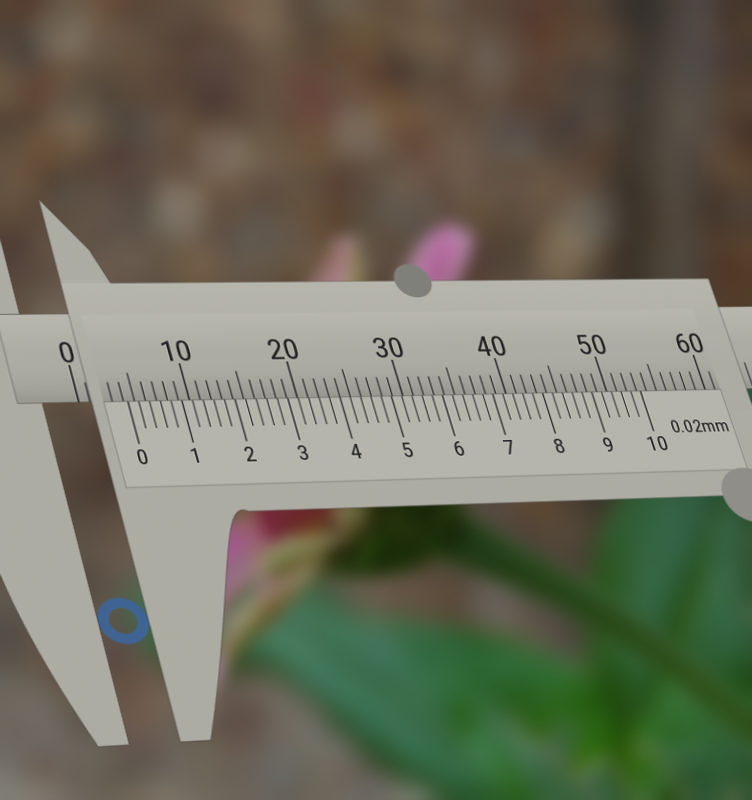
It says 4.4 mm
